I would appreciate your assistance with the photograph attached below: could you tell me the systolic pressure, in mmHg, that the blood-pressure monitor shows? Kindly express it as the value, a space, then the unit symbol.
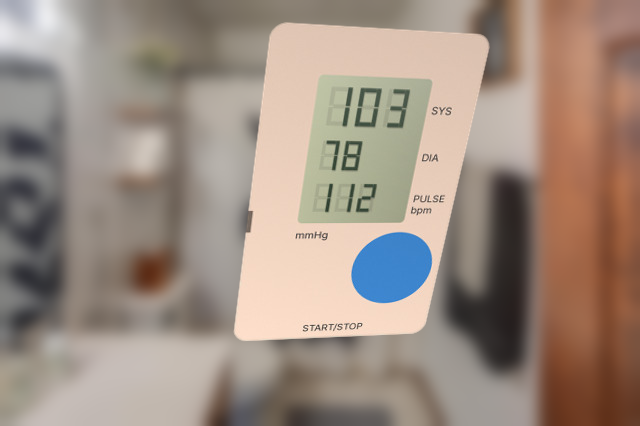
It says 103 mmHg
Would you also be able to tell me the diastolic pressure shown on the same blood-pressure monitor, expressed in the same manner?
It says 78 mmHg
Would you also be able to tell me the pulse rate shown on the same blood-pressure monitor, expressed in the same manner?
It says 112 bpm
